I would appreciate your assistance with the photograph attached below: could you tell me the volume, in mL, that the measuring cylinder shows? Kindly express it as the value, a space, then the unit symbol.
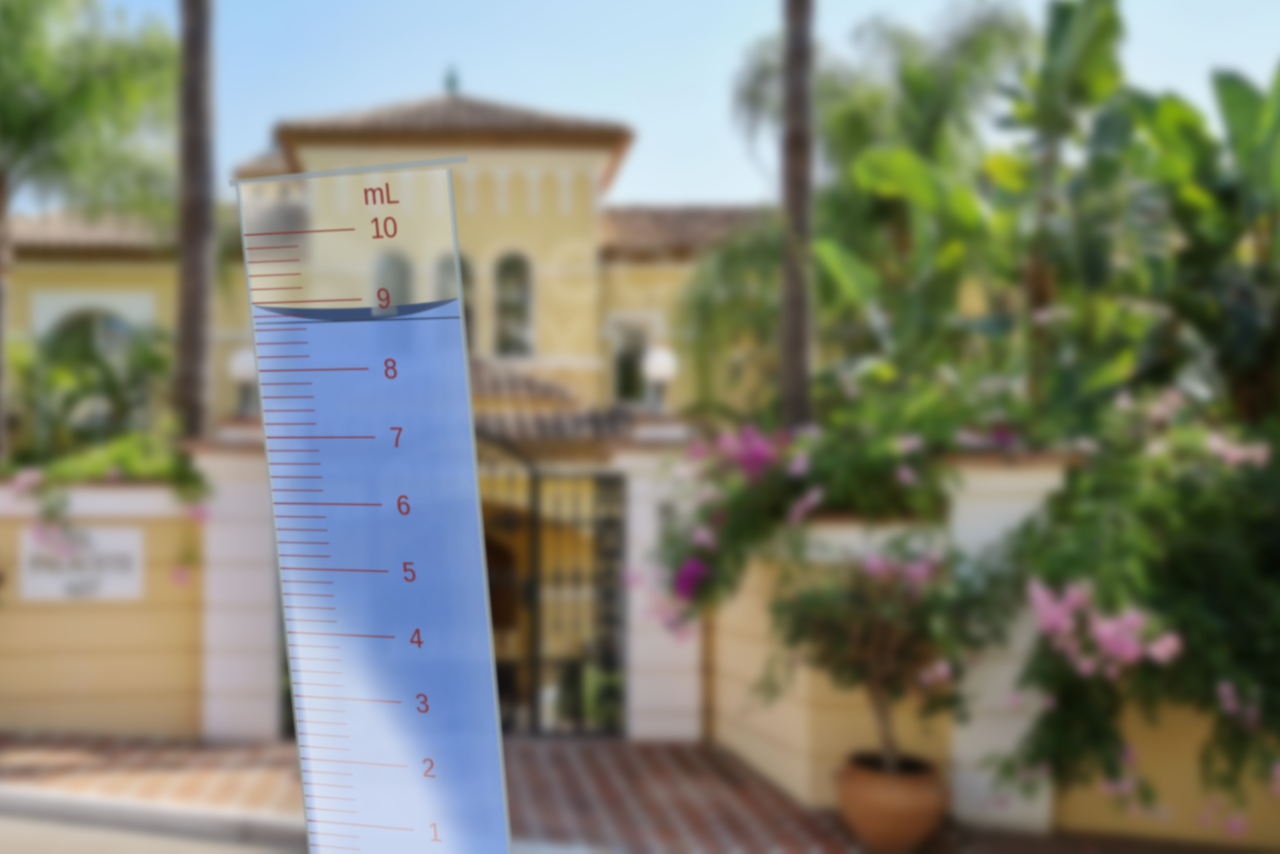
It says 8.7 mL
